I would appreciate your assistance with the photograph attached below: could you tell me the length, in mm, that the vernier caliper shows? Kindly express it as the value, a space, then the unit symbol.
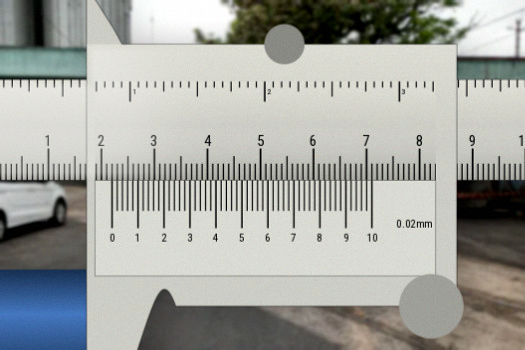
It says 22.0 mm
